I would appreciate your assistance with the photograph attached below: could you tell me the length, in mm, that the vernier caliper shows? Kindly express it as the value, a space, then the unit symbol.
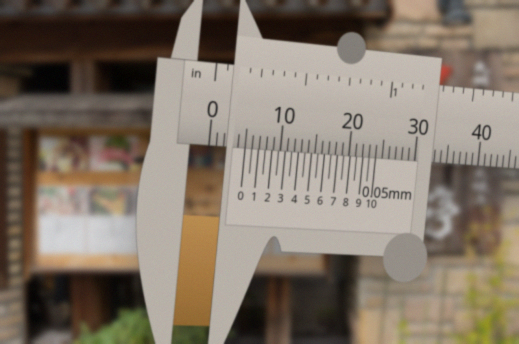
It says 5.0 mm
